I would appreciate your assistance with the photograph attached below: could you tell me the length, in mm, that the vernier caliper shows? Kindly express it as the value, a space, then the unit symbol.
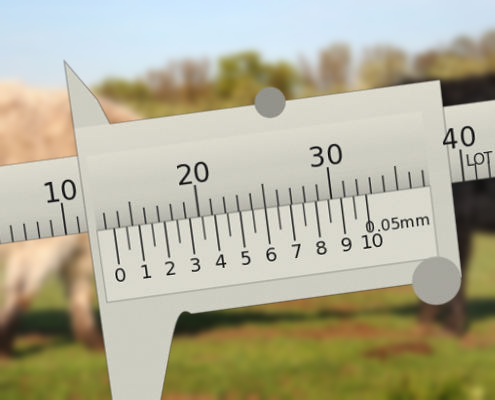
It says 13.6 mm
